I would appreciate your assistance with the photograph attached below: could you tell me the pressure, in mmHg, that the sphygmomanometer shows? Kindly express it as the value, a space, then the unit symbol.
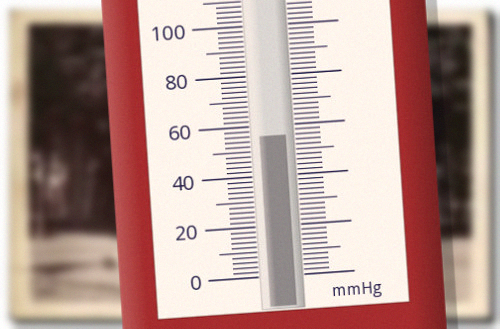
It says 56 mmHg
